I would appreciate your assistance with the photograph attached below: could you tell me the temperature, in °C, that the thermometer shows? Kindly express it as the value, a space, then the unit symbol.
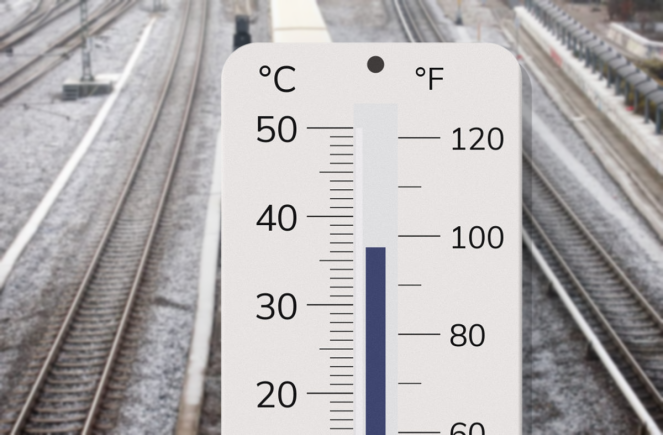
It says 36.5 °C
